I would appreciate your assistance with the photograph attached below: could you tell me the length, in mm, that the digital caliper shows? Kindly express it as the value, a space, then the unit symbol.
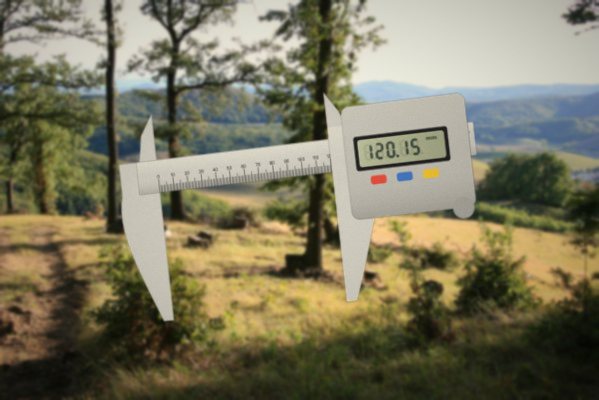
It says 120.15 mm
